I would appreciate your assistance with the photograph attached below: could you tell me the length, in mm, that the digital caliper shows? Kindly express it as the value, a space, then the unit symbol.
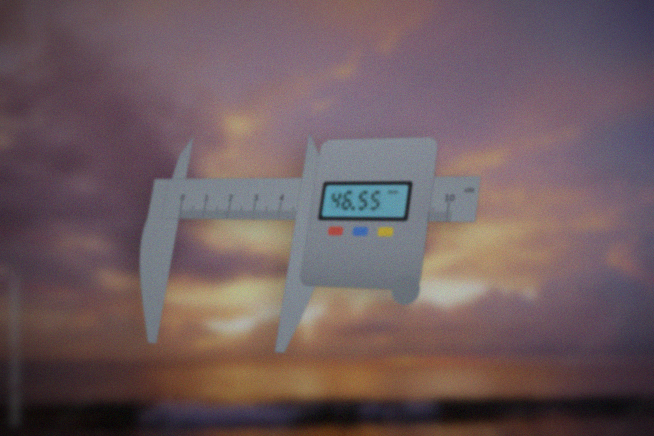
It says 46.55 mm
